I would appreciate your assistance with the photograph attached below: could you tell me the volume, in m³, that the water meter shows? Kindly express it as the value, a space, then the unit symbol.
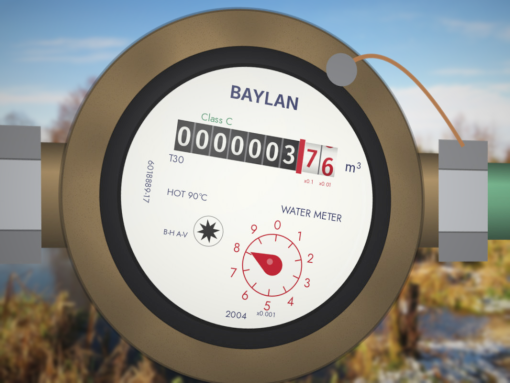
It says 3.758 m³
